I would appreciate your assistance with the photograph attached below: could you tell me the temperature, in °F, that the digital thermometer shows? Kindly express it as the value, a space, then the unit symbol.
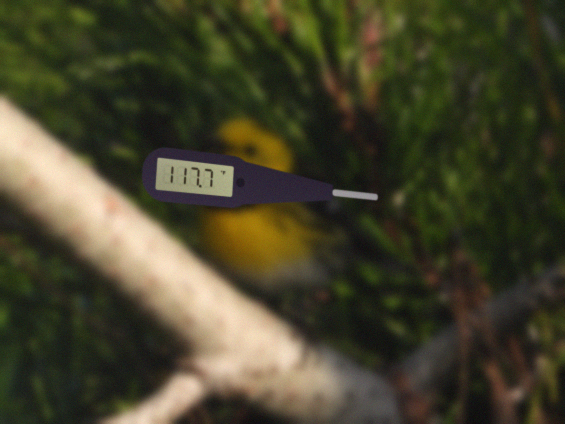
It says 117.7 °F
